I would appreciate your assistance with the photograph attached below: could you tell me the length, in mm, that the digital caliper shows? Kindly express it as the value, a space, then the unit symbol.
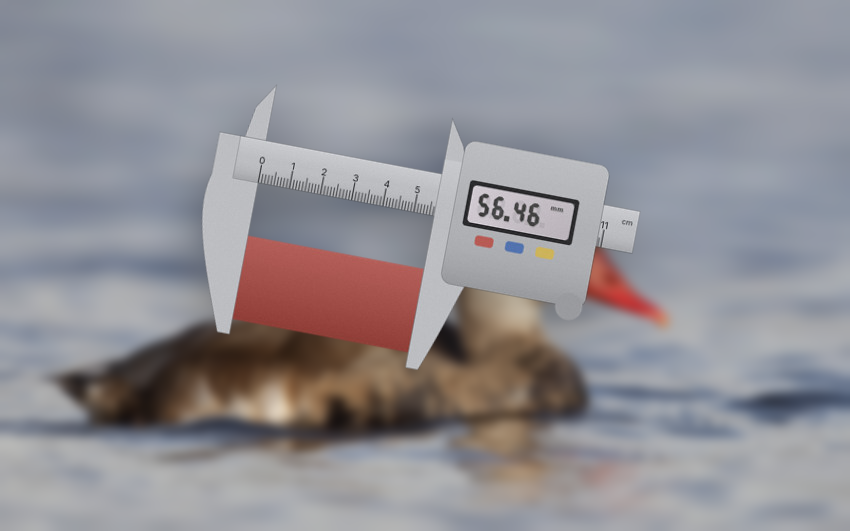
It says 56.46 mm
